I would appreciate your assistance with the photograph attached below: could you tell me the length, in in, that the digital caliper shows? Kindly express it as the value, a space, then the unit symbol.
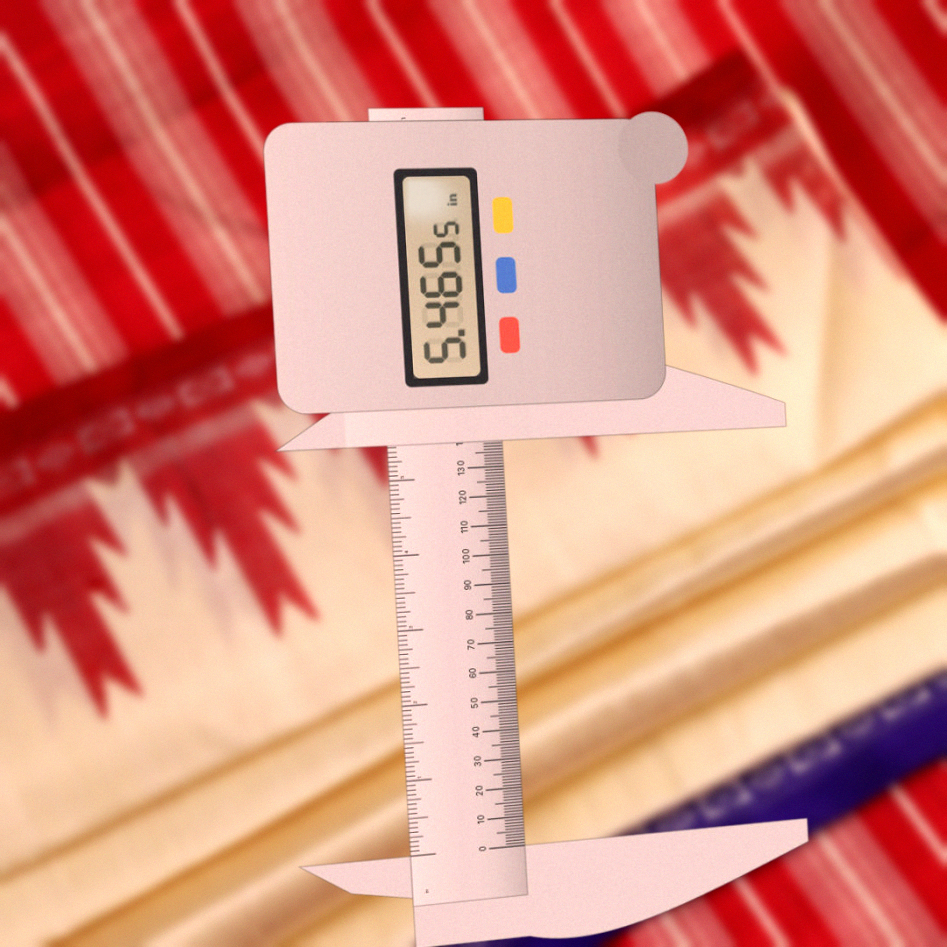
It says 5.4655 in
